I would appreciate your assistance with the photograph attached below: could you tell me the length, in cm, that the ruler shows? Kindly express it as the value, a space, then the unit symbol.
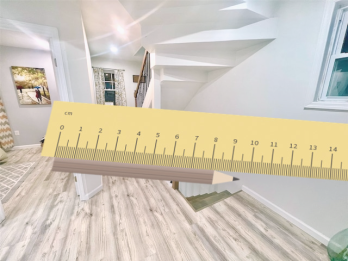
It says 9.5 cm
